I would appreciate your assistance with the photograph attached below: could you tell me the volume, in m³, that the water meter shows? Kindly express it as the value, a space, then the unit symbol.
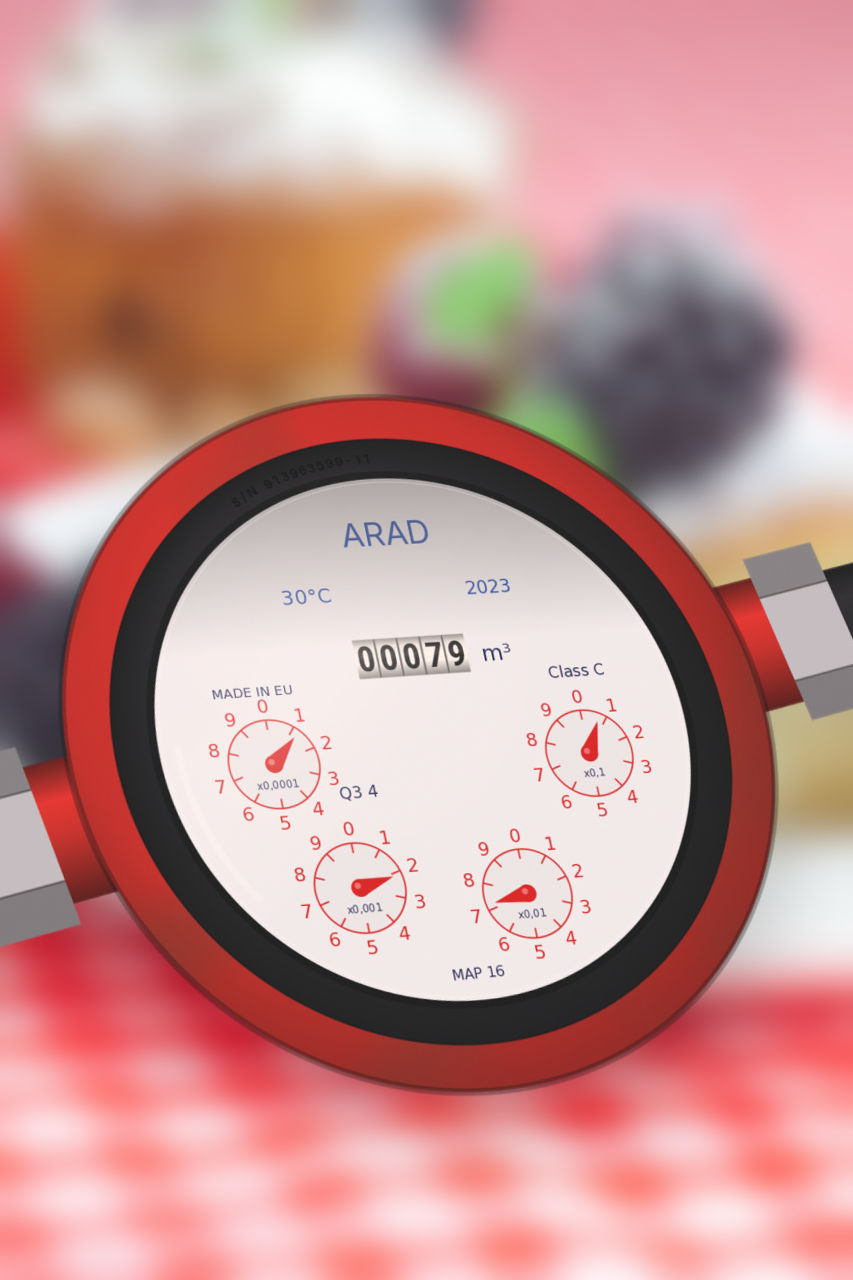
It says 79.0721 m³
